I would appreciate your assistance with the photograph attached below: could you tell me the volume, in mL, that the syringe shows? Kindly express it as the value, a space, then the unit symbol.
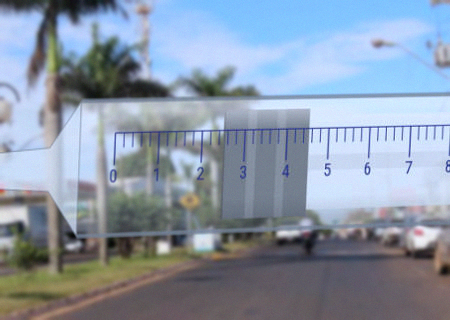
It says 2.5 mL
